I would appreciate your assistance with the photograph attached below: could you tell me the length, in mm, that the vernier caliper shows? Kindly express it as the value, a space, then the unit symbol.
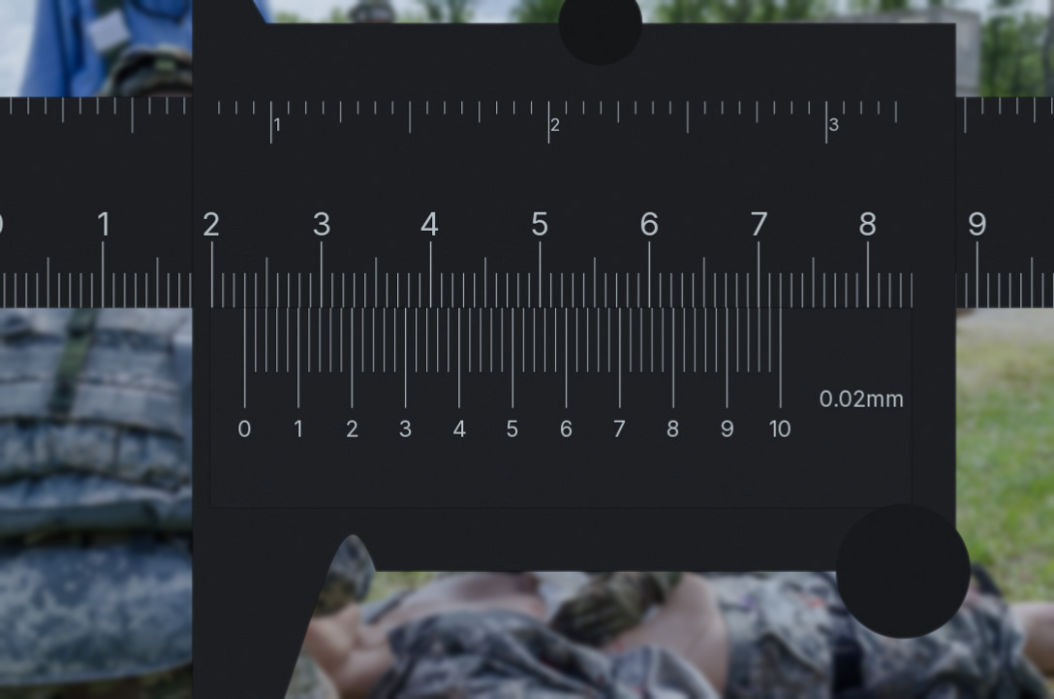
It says 23.0 mm
